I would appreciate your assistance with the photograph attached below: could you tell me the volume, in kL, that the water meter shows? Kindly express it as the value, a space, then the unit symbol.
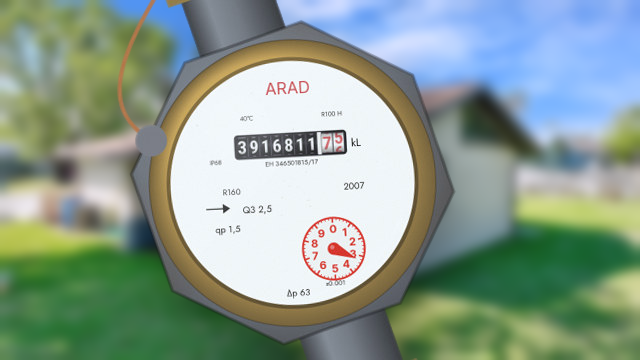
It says 3916811.753 kL
